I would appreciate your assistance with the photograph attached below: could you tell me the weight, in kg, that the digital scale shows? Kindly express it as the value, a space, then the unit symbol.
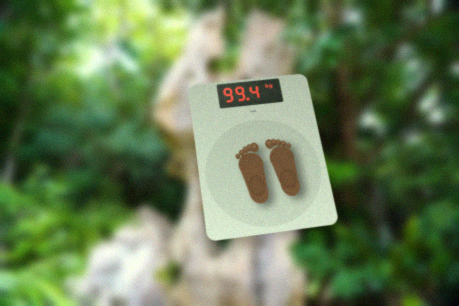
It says 99.4 kg
